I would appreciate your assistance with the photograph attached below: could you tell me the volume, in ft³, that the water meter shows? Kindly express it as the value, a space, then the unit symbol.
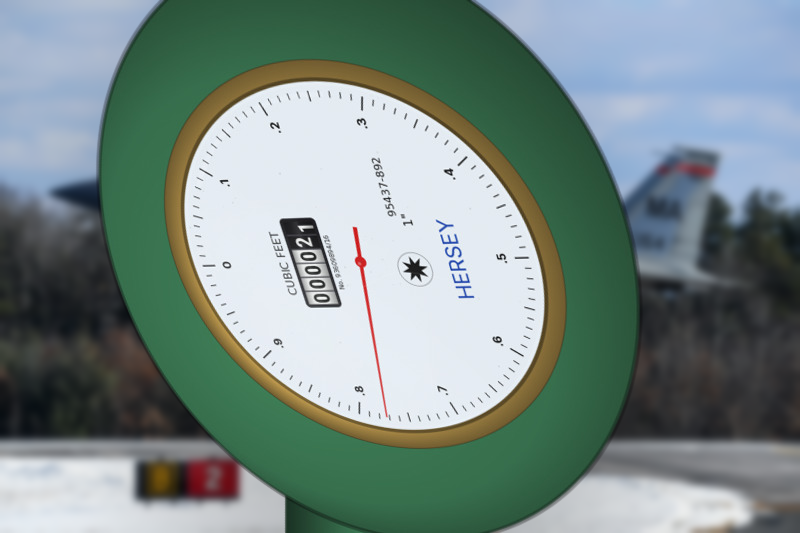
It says 20.77 ft³
